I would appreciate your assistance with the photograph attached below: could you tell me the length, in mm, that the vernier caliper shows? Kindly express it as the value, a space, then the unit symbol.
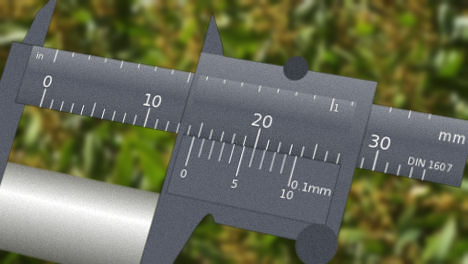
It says 14.6 mm
